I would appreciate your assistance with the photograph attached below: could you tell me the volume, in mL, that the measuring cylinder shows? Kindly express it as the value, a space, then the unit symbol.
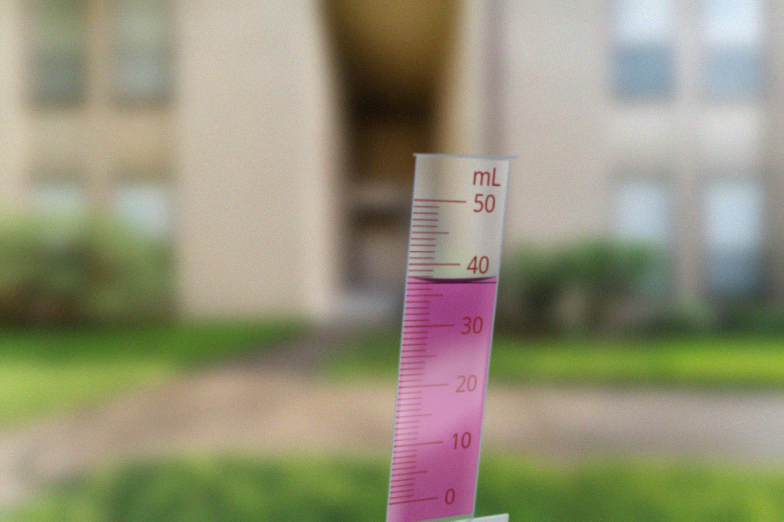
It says 37 mL
